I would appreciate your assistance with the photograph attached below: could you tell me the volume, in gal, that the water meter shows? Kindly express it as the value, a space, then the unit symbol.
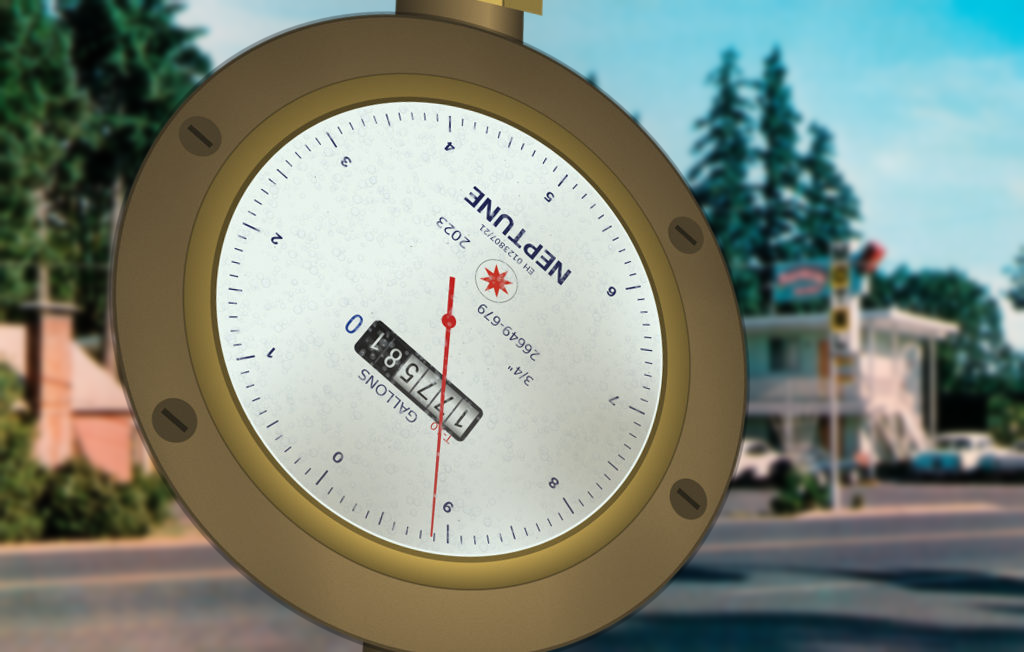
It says 1775809.1 gal
